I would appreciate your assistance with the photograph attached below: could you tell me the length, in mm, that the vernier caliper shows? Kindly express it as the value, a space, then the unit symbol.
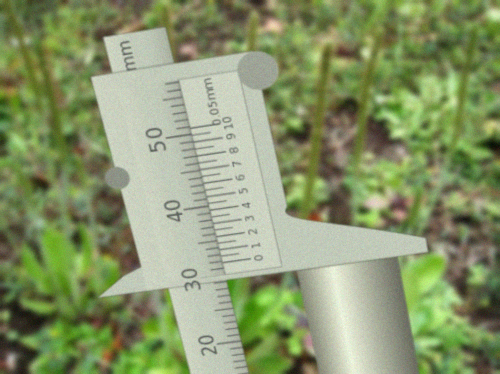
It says 31.8 mm
